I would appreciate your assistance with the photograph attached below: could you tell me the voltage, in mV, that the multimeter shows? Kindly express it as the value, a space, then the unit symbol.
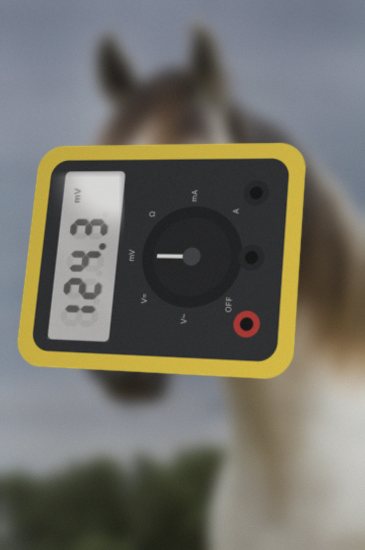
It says 124.3 mV
